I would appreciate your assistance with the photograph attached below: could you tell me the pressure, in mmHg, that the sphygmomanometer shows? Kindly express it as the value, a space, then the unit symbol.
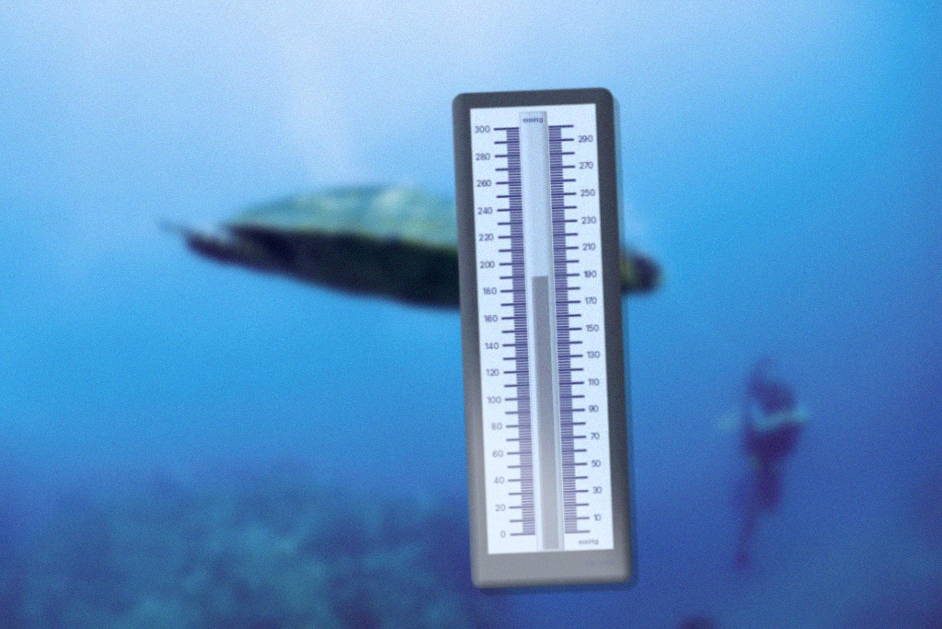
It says 190 mmHg
